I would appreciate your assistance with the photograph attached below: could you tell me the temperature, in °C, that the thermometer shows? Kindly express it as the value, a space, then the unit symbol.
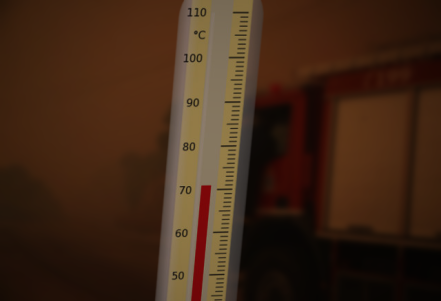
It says 71 °C
